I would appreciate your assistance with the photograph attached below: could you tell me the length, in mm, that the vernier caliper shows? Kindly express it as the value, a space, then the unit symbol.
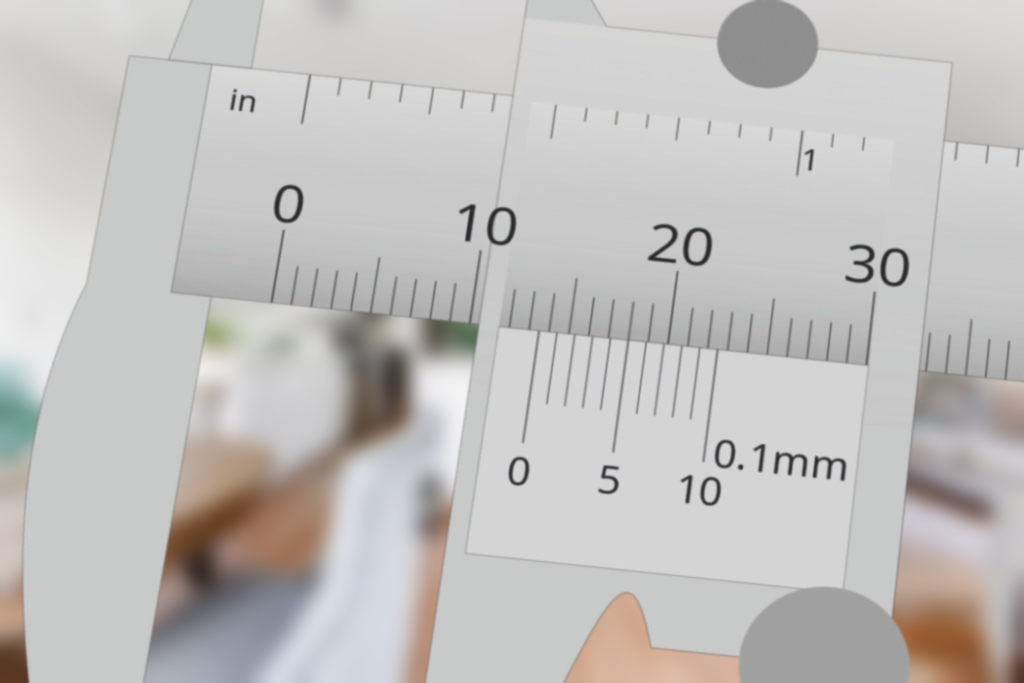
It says 13.5 mm
